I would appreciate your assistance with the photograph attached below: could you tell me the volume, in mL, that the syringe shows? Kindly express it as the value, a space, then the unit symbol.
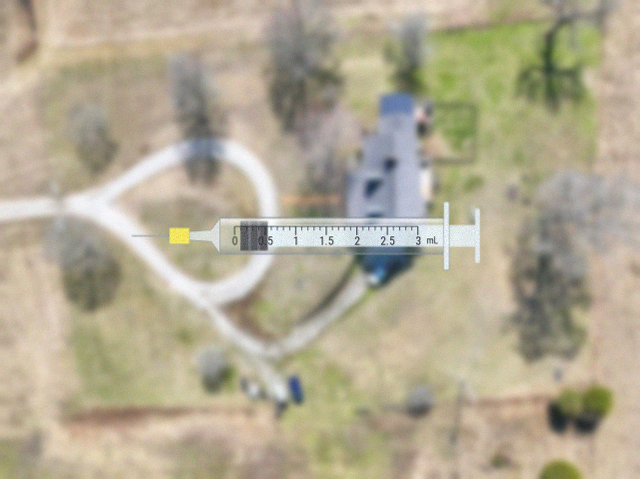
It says 0.1 mL
